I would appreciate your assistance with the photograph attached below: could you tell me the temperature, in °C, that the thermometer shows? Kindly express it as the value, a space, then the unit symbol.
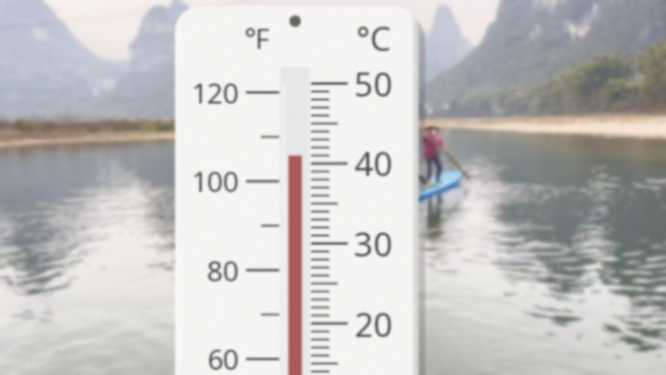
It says 41 °C
